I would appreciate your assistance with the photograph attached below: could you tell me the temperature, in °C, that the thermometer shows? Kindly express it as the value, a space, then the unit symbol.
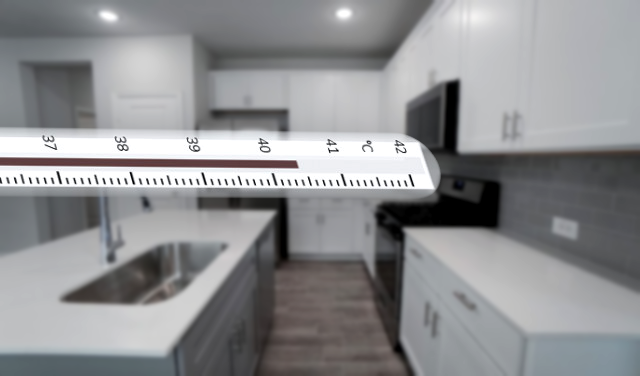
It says 40.4 °C
